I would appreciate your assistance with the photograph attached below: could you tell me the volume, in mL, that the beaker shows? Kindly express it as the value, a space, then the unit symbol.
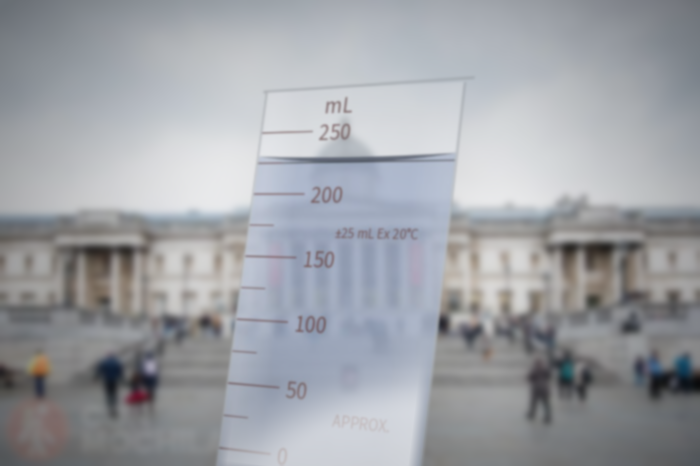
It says 225 mL
